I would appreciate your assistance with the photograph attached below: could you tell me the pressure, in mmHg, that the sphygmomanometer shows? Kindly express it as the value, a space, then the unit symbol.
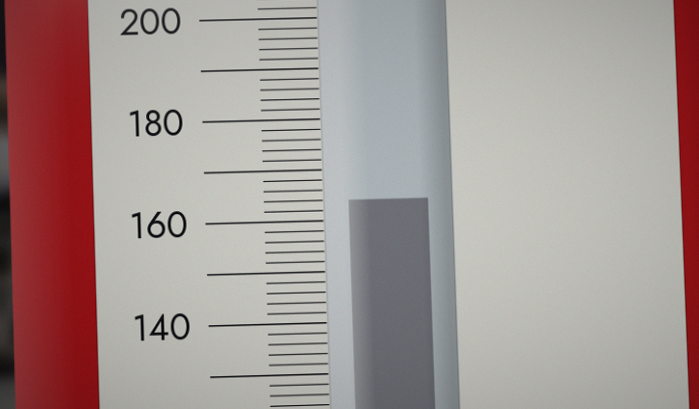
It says 164 mmHg
